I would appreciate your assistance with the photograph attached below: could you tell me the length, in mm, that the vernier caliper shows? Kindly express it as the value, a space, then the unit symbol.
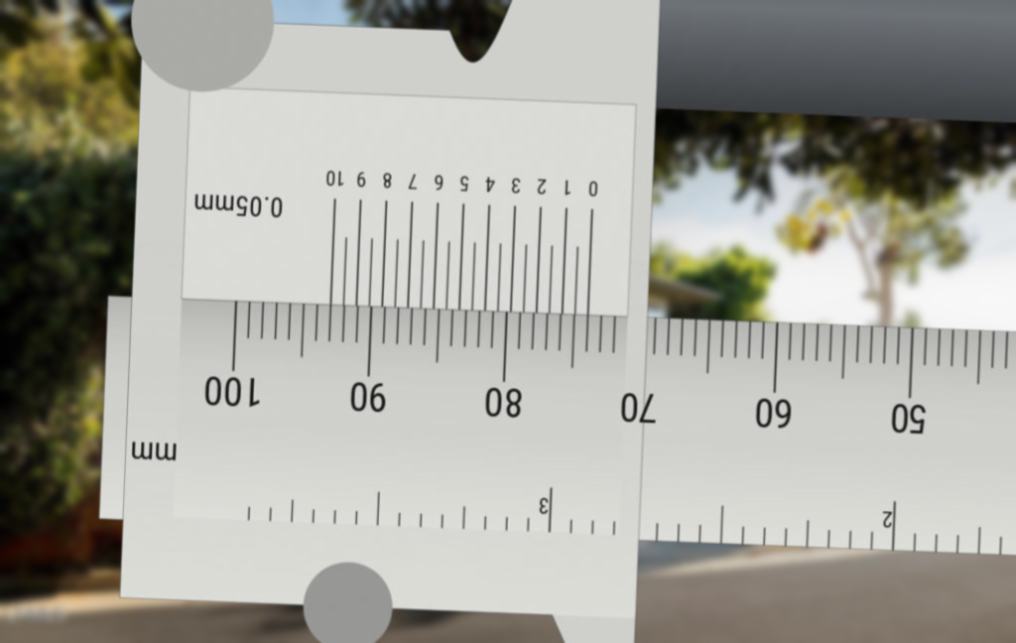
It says 74.0 mm
